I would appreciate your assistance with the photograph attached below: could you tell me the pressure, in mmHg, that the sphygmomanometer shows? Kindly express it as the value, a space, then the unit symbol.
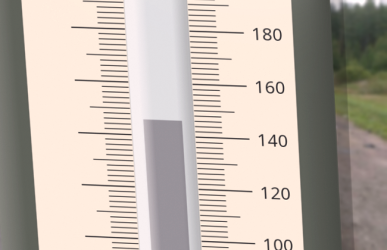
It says 146 mmHg
